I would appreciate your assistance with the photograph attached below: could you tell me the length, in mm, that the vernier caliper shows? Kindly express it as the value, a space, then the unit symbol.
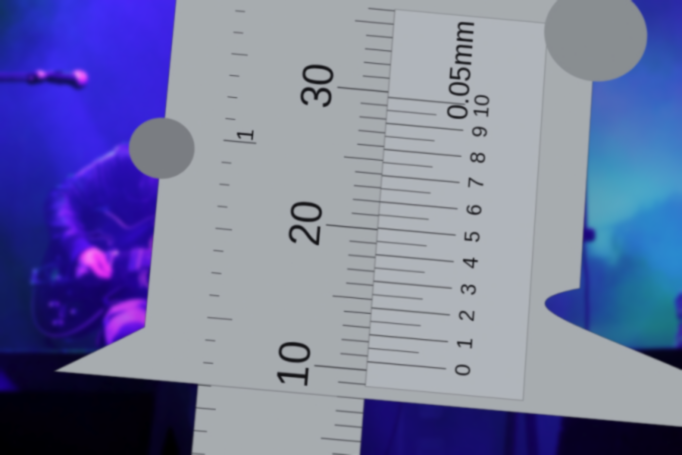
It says 10.6 mm
